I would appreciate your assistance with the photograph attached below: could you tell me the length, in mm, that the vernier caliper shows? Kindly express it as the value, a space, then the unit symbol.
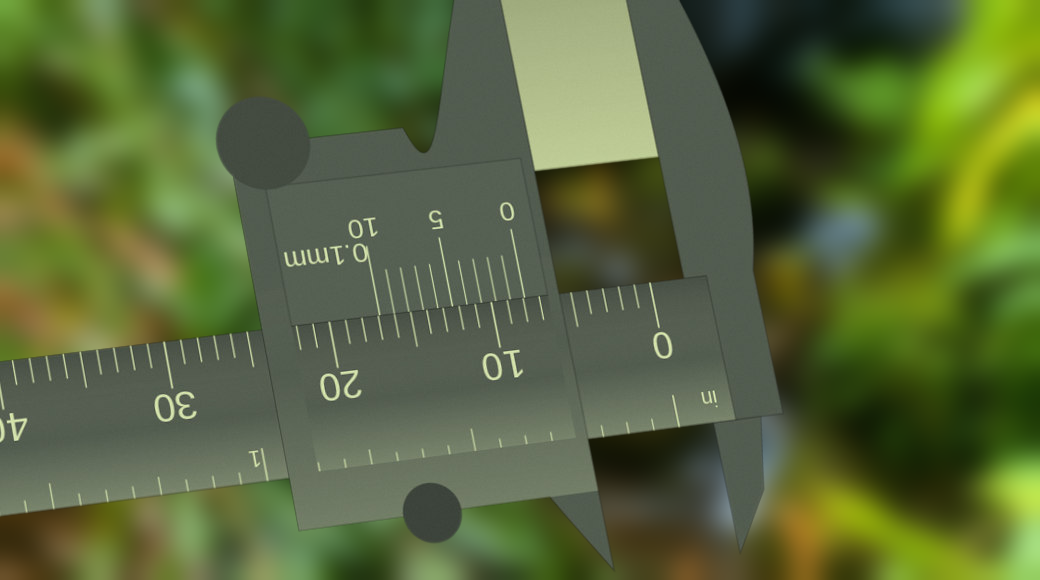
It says 7.9 mm
